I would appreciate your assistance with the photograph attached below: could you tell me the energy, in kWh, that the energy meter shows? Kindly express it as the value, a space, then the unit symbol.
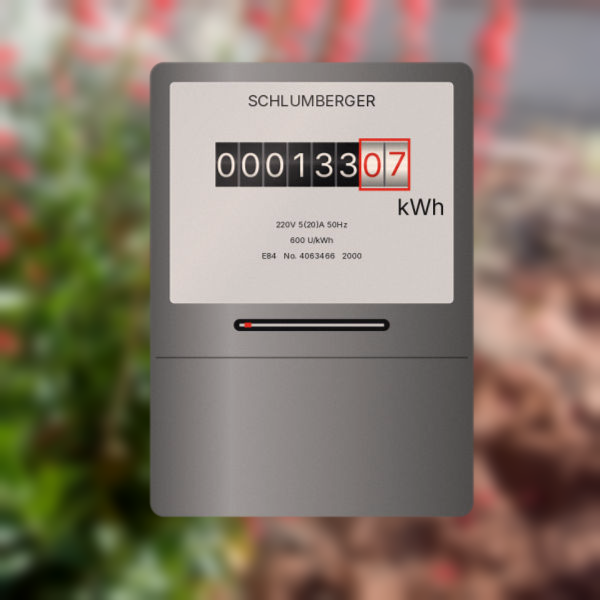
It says 133.07 kWh
